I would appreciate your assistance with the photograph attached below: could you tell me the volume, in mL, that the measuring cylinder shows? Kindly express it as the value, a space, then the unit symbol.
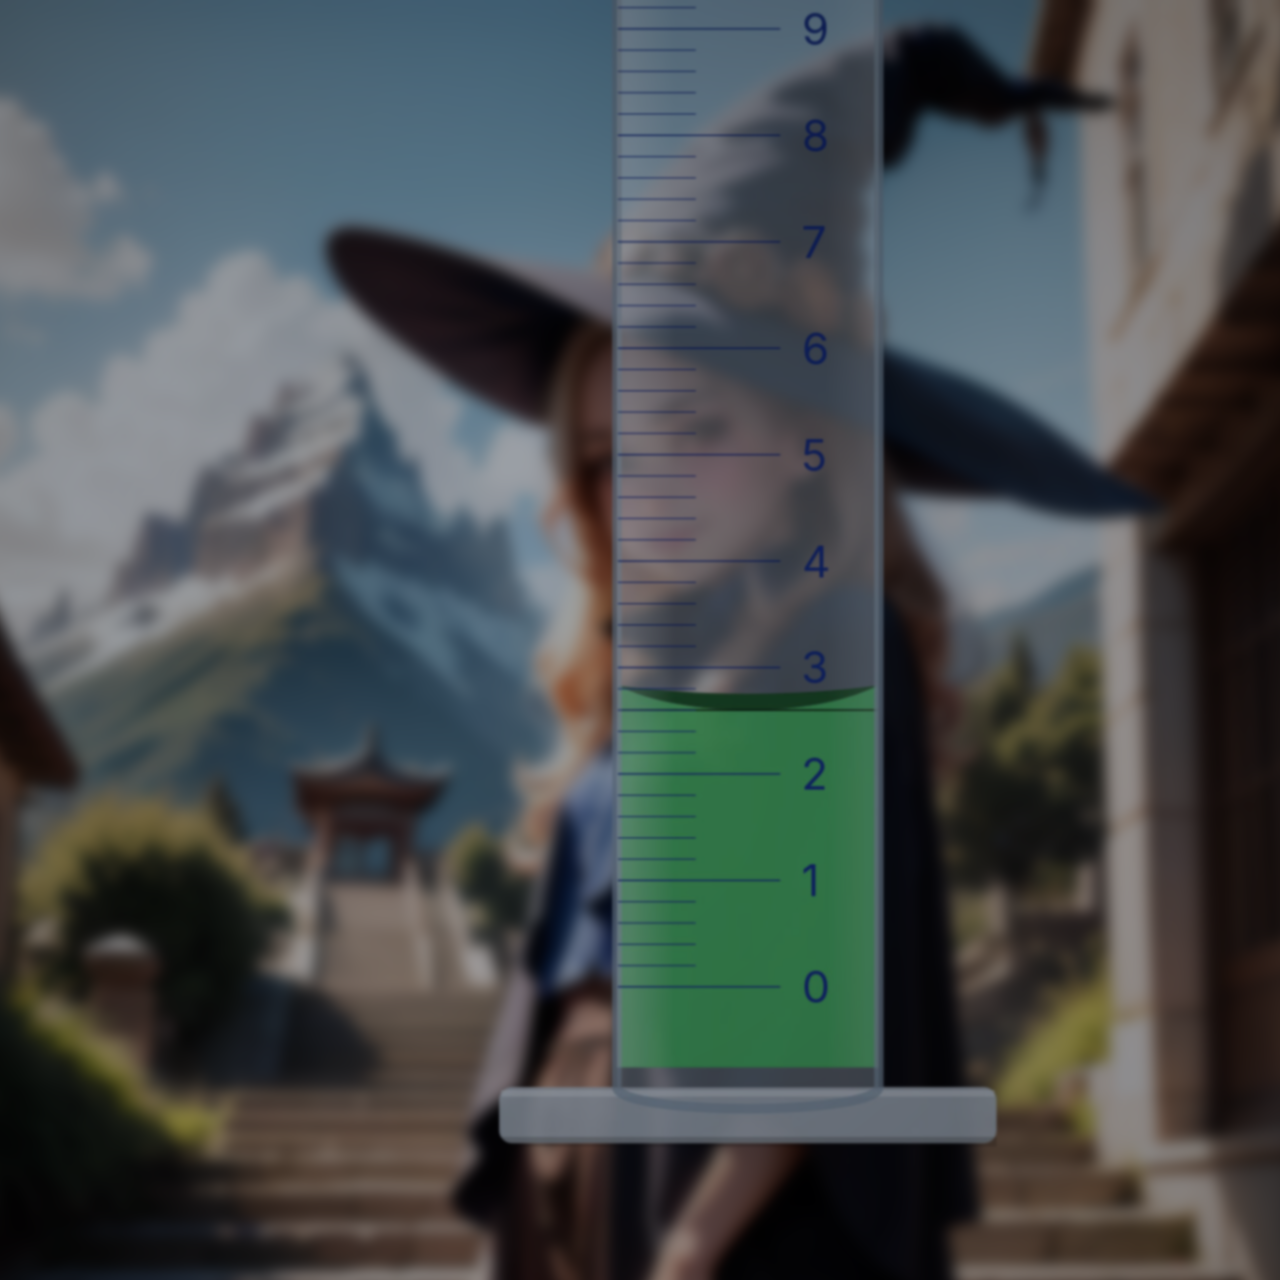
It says 2.6 mL
